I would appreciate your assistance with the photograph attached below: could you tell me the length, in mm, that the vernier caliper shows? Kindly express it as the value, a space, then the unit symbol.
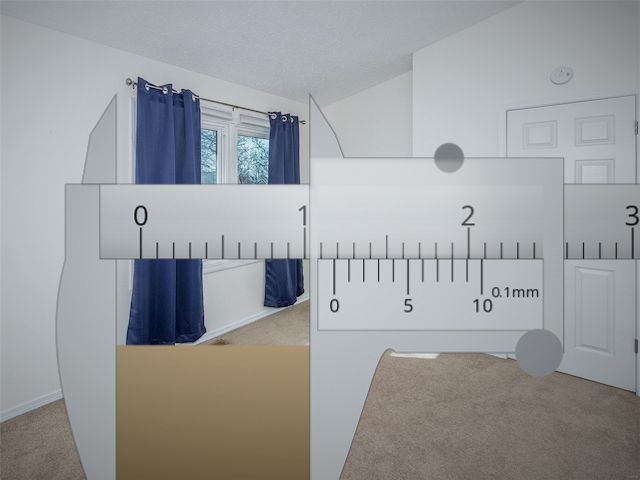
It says 11.8 mm
